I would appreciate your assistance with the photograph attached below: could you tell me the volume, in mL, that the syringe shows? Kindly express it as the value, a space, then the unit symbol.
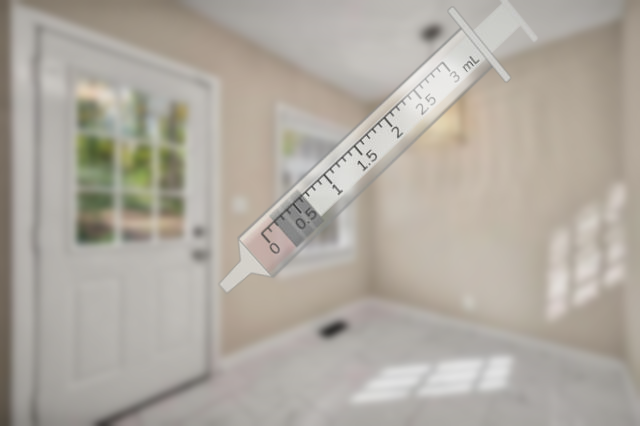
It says 0.2 mL
